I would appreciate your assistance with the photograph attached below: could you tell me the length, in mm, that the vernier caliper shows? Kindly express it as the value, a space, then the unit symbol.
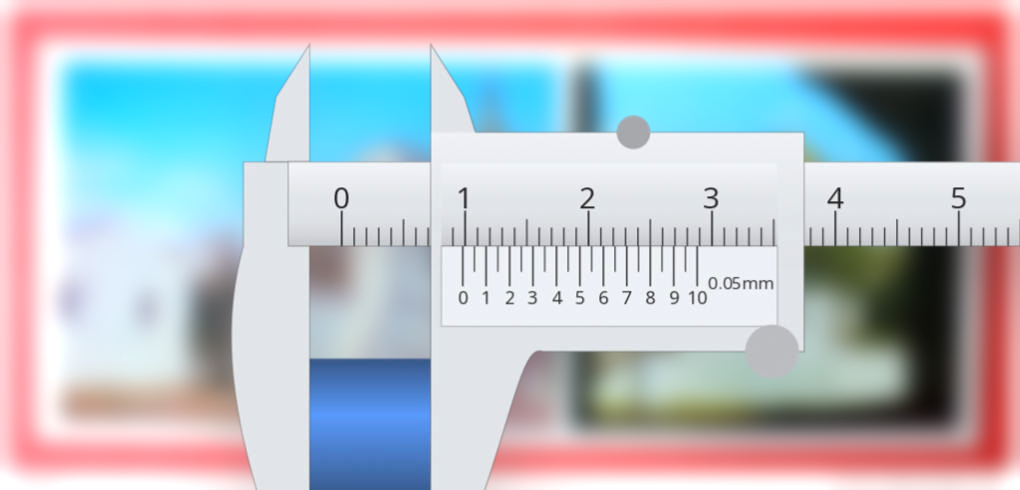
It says 9.8 mm
